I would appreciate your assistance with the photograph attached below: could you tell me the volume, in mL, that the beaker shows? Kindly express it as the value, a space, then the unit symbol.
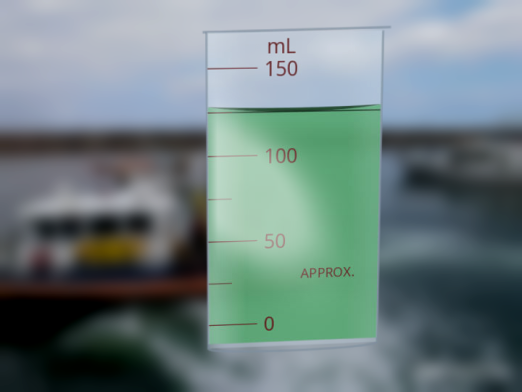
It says 125 mL
